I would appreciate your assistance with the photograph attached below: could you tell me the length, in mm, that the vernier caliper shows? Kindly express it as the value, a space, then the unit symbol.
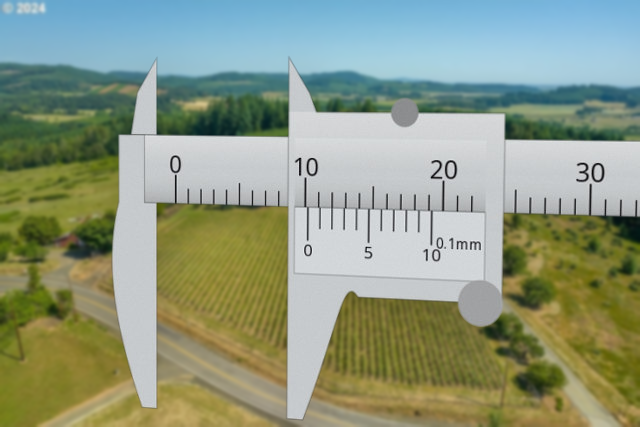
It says 10.2 mm
